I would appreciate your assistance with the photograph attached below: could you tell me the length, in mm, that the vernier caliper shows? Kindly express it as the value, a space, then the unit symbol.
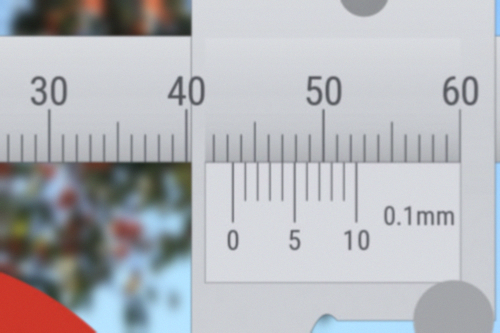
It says 43.4 mm
